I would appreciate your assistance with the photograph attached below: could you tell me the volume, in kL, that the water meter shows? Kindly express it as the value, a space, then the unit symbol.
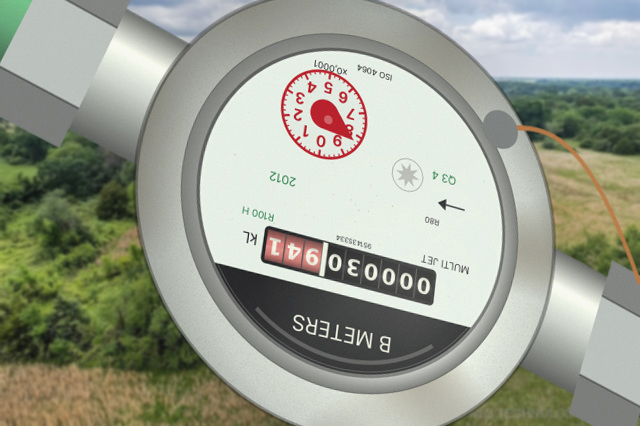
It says 30.9418 kL
